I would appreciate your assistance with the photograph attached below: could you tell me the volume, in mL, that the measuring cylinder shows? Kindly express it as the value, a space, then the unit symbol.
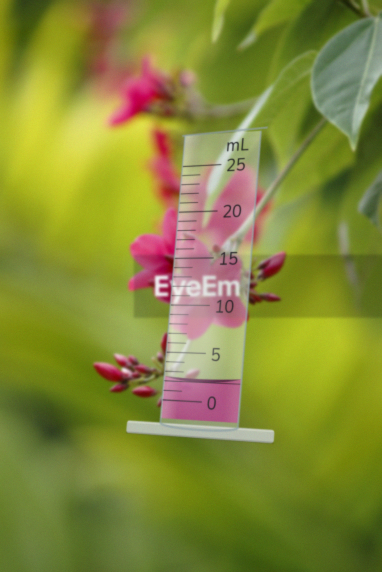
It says 2 mL
